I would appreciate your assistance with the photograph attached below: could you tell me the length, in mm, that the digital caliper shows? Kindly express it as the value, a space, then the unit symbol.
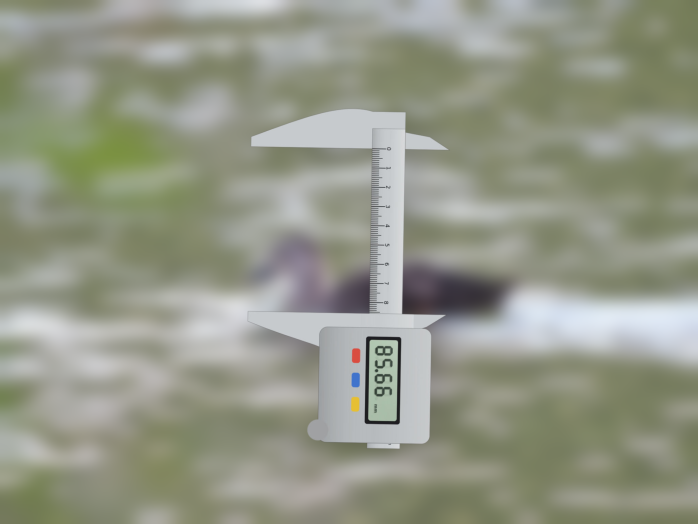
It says 85.66 mm
